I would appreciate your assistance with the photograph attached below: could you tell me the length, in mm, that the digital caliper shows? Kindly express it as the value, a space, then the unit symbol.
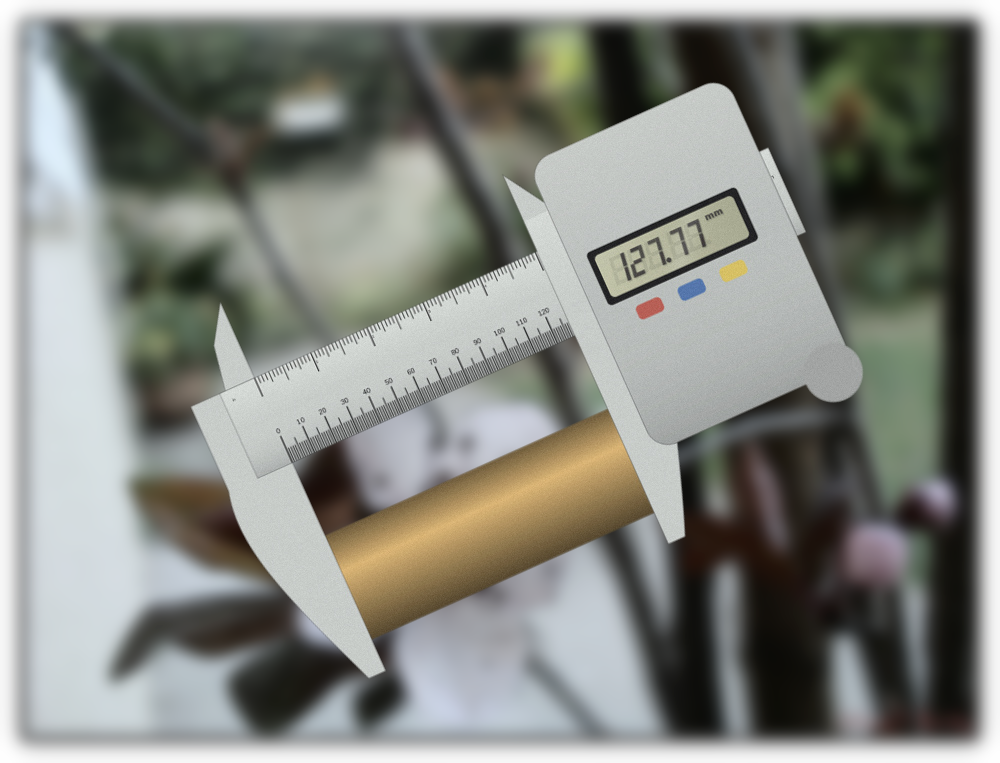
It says 127.77 mm
